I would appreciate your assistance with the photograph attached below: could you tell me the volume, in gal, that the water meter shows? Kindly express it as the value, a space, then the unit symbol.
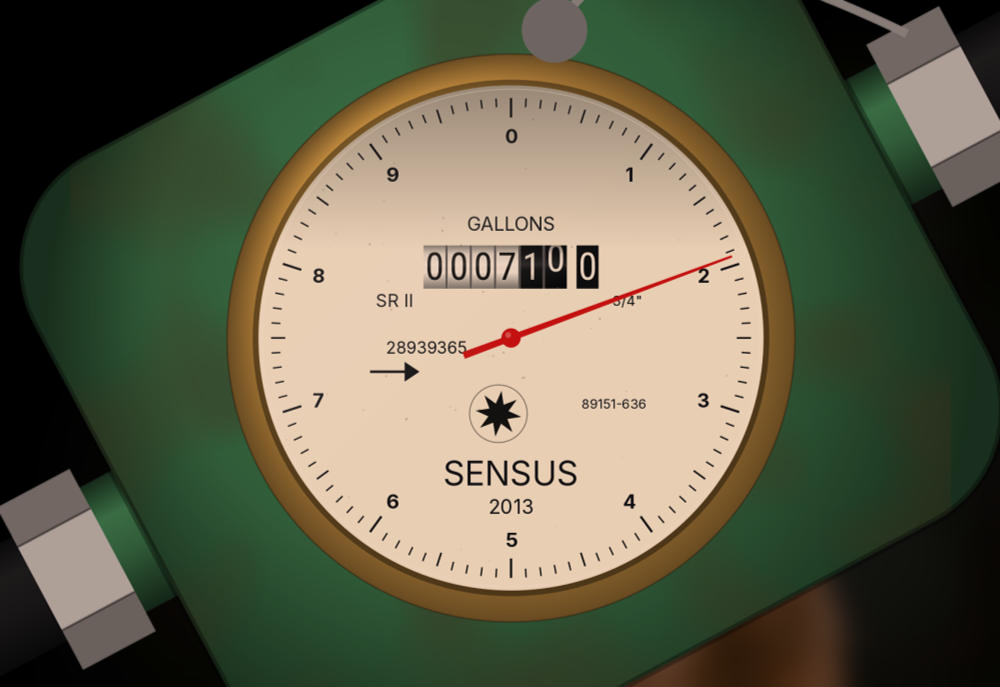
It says 7101.9 gal
